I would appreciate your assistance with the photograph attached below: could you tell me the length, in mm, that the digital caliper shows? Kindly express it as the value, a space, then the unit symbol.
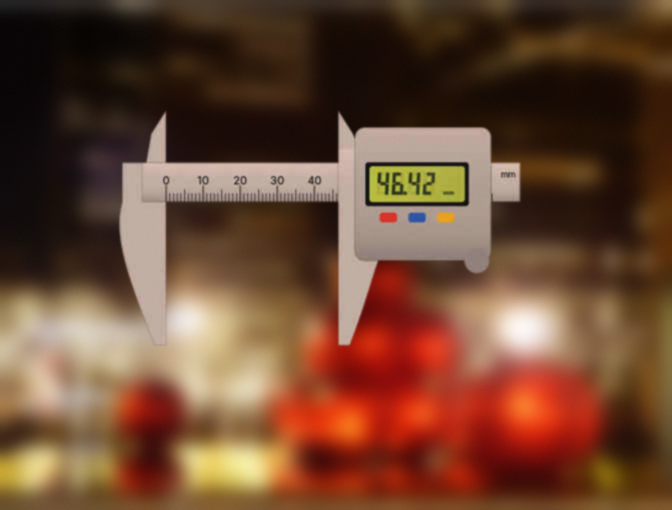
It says 46.42 mm
